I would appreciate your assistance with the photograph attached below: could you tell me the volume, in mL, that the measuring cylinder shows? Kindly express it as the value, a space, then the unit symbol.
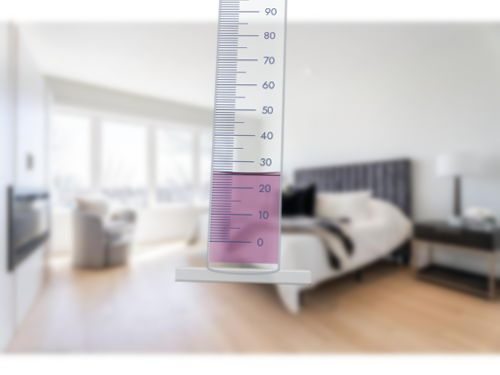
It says 25 mL
